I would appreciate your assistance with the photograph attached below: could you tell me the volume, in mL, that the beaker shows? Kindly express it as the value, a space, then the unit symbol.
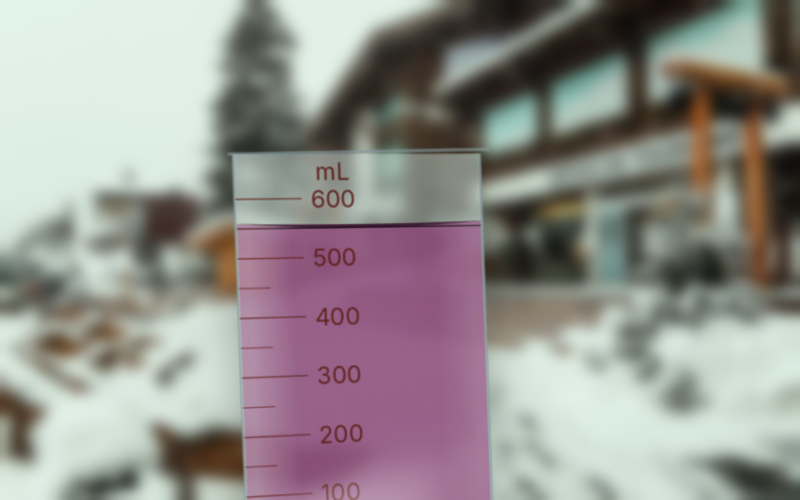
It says 550 mL
